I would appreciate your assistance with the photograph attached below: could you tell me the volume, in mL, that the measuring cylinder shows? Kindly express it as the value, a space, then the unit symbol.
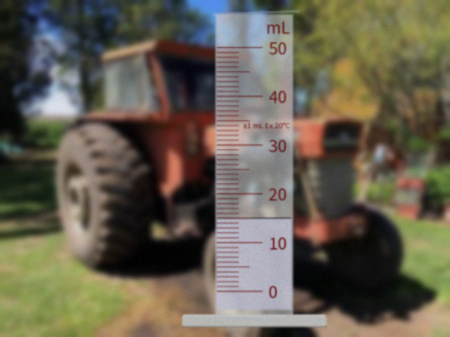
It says 15 mL
